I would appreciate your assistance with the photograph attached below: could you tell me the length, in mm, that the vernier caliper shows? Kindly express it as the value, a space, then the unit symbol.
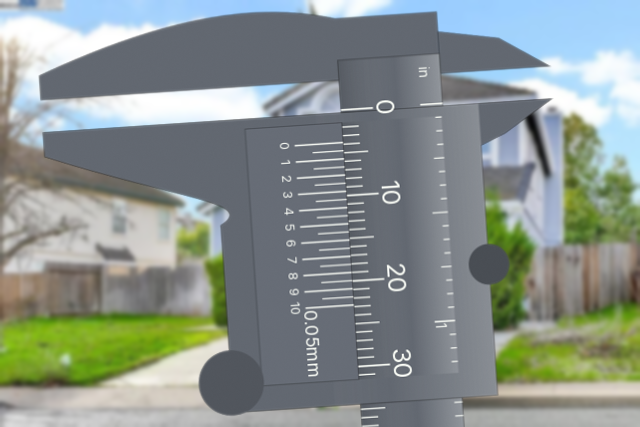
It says 3.8 mm
